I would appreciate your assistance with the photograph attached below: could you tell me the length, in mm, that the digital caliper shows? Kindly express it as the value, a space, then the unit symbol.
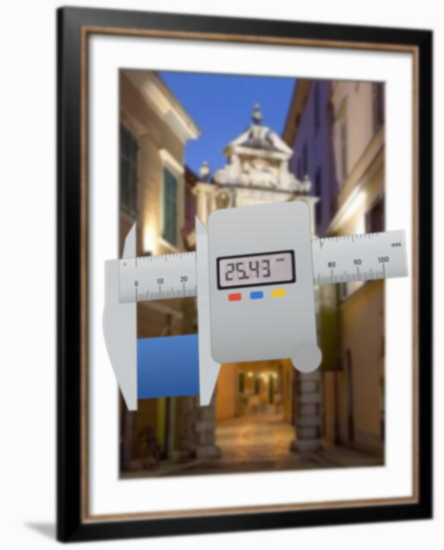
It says 25.43 mm
